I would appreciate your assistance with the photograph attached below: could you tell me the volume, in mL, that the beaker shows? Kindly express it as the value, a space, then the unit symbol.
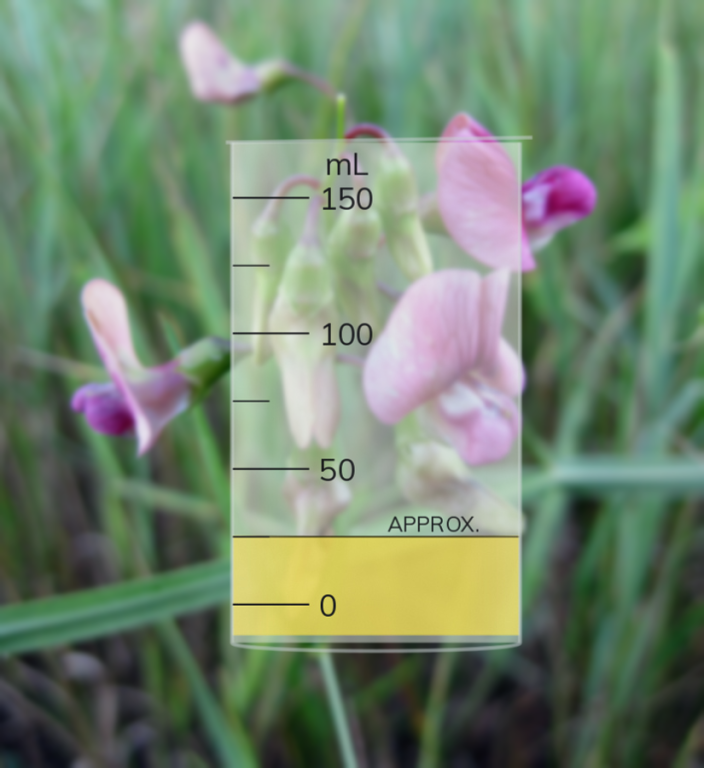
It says 25 mL
